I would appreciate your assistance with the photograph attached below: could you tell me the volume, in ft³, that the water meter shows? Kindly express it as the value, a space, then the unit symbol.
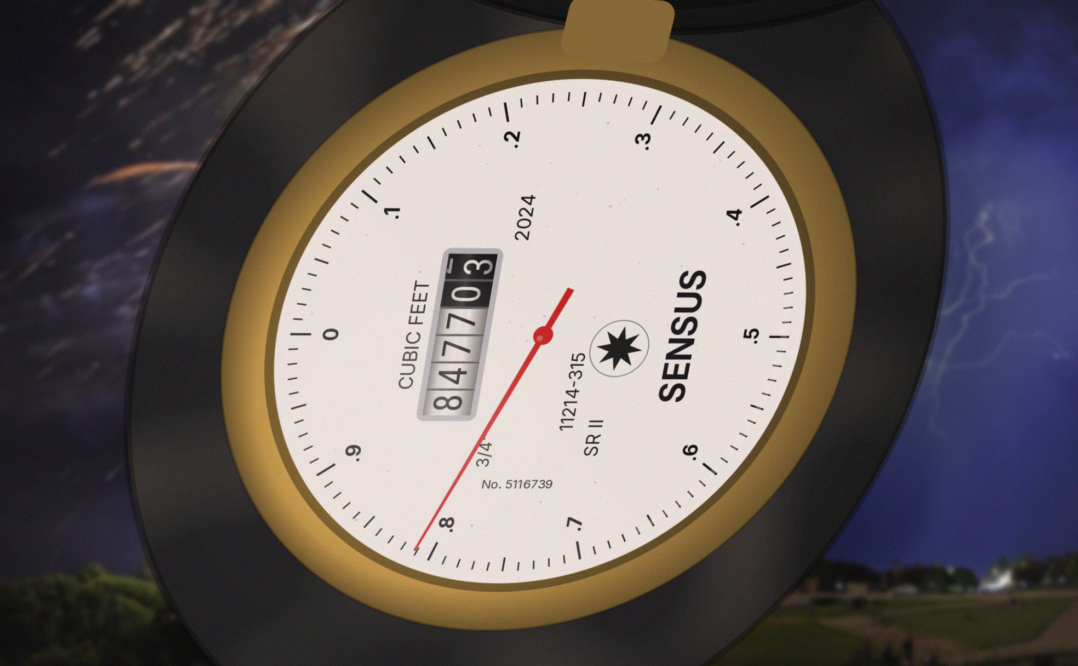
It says 847702.81 ft³
